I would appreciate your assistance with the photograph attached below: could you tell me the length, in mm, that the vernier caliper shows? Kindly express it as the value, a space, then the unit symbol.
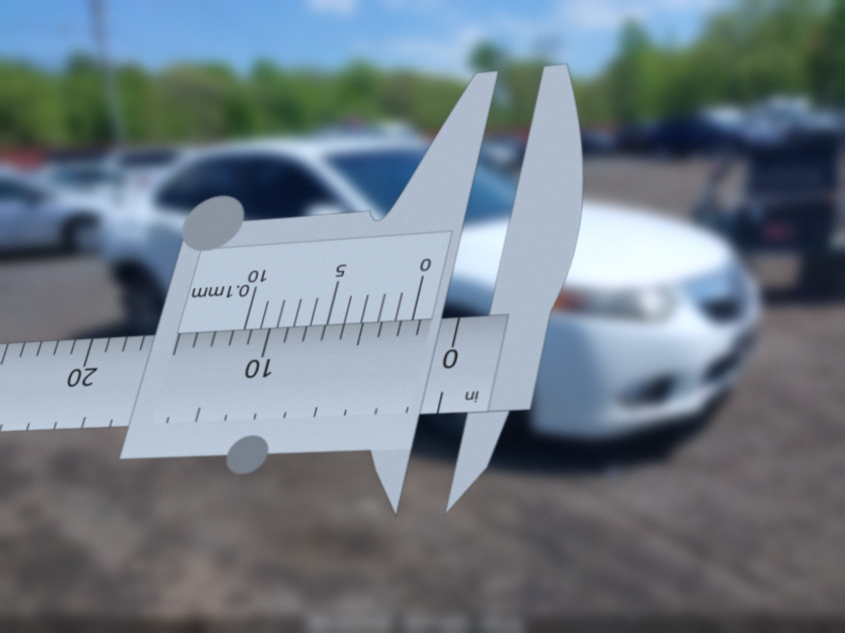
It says 2.4 mm
